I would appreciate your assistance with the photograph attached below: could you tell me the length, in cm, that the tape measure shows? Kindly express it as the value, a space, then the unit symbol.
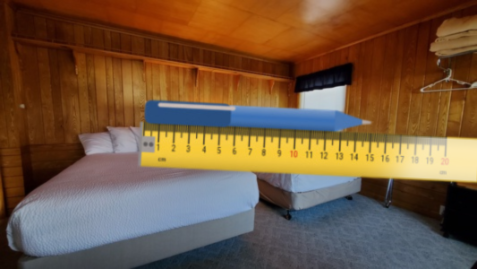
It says 15 cm
